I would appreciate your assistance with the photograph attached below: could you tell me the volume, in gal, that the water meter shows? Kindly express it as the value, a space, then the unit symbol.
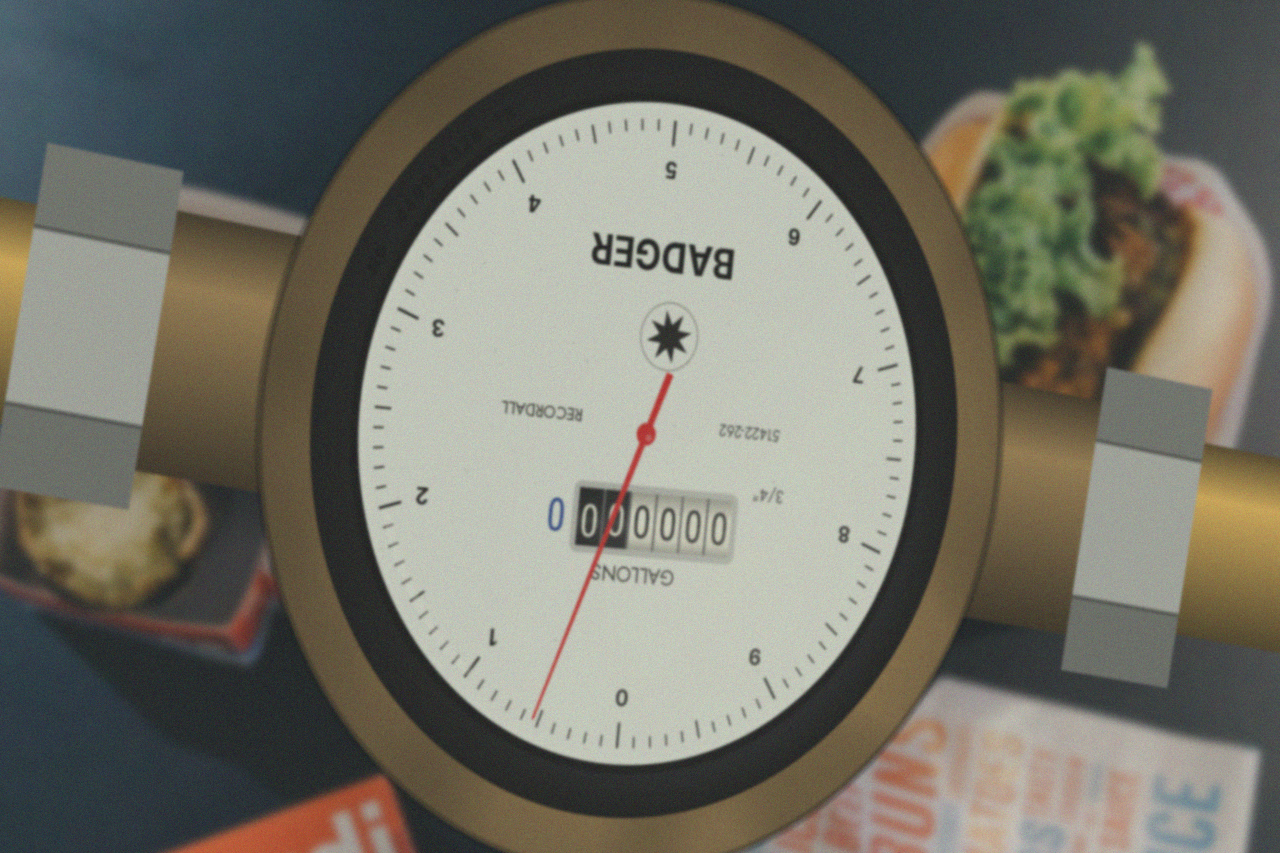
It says 0.5 gal
